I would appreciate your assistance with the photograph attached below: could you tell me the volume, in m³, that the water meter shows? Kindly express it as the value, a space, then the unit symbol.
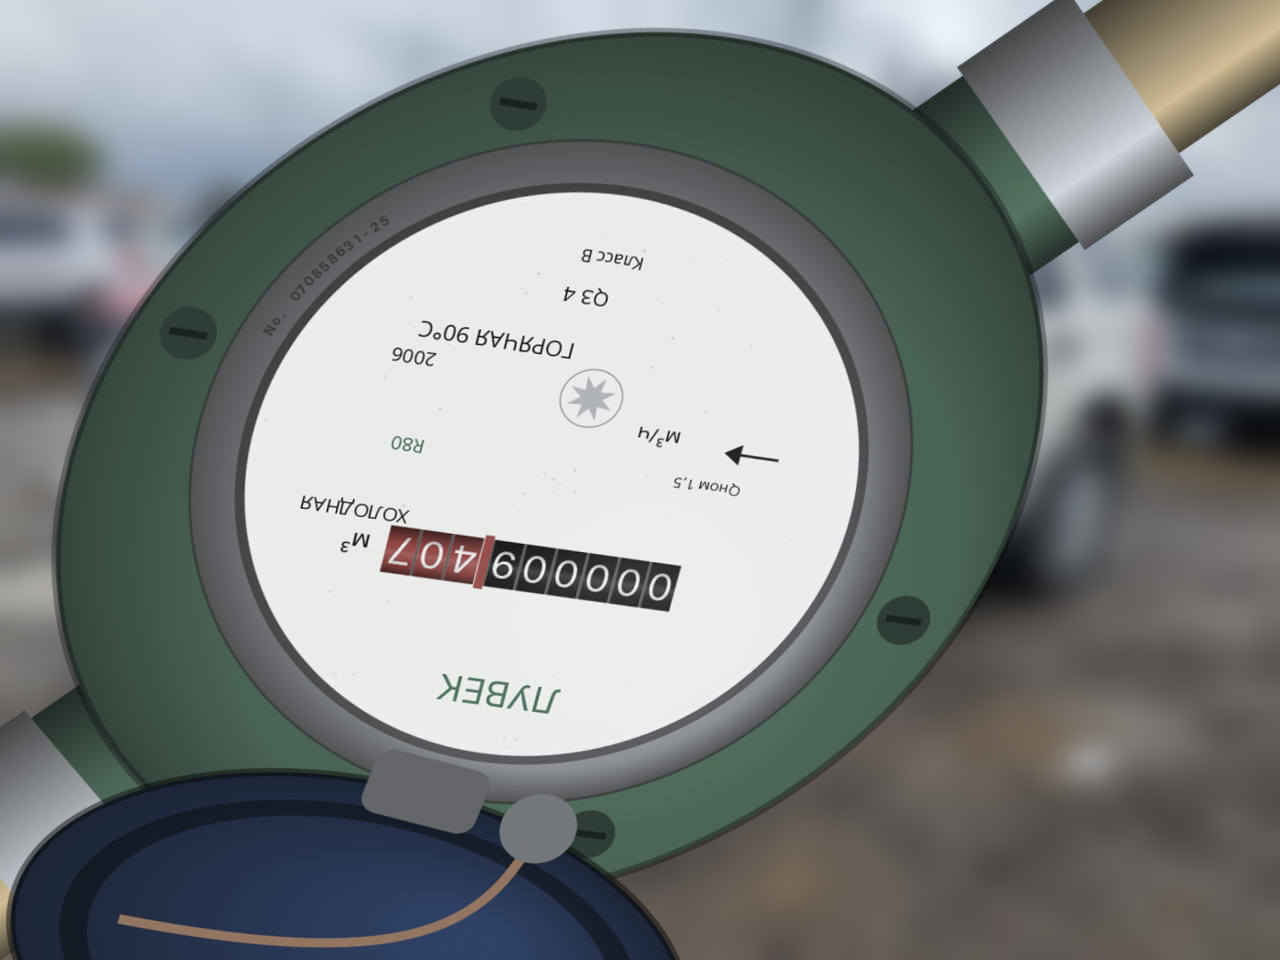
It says 9.407 m³
